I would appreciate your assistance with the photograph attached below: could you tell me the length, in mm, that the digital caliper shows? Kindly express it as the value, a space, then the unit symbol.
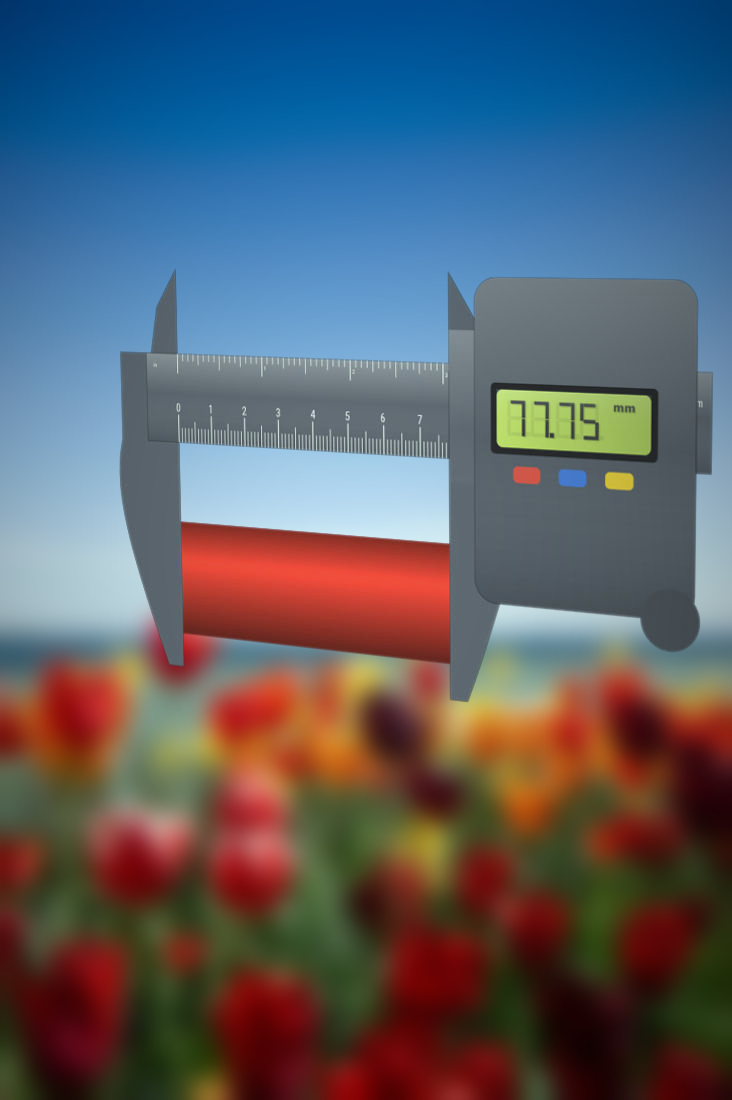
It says 77.75 mm
